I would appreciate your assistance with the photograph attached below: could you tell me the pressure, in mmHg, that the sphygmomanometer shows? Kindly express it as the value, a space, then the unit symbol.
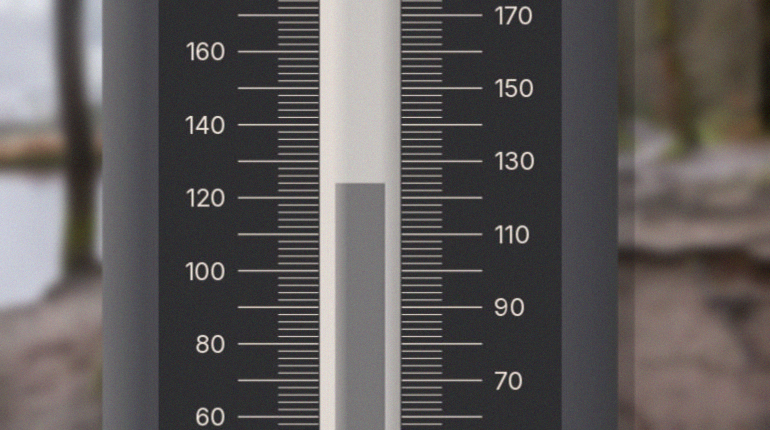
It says 124 mmHg
